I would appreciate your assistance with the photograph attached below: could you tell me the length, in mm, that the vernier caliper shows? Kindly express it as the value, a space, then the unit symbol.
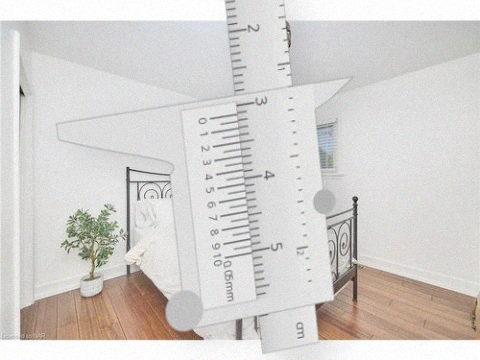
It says 31.2 mm
